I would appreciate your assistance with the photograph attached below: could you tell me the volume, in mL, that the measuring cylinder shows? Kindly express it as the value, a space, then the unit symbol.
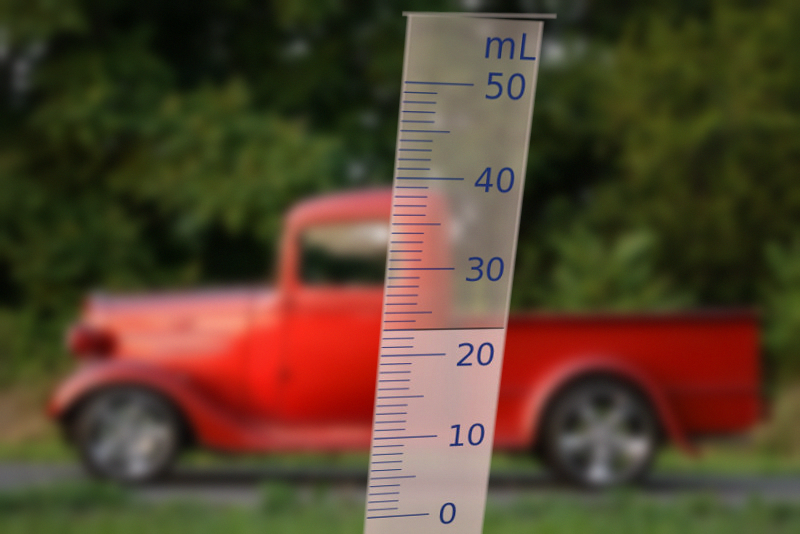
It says 23 mL
